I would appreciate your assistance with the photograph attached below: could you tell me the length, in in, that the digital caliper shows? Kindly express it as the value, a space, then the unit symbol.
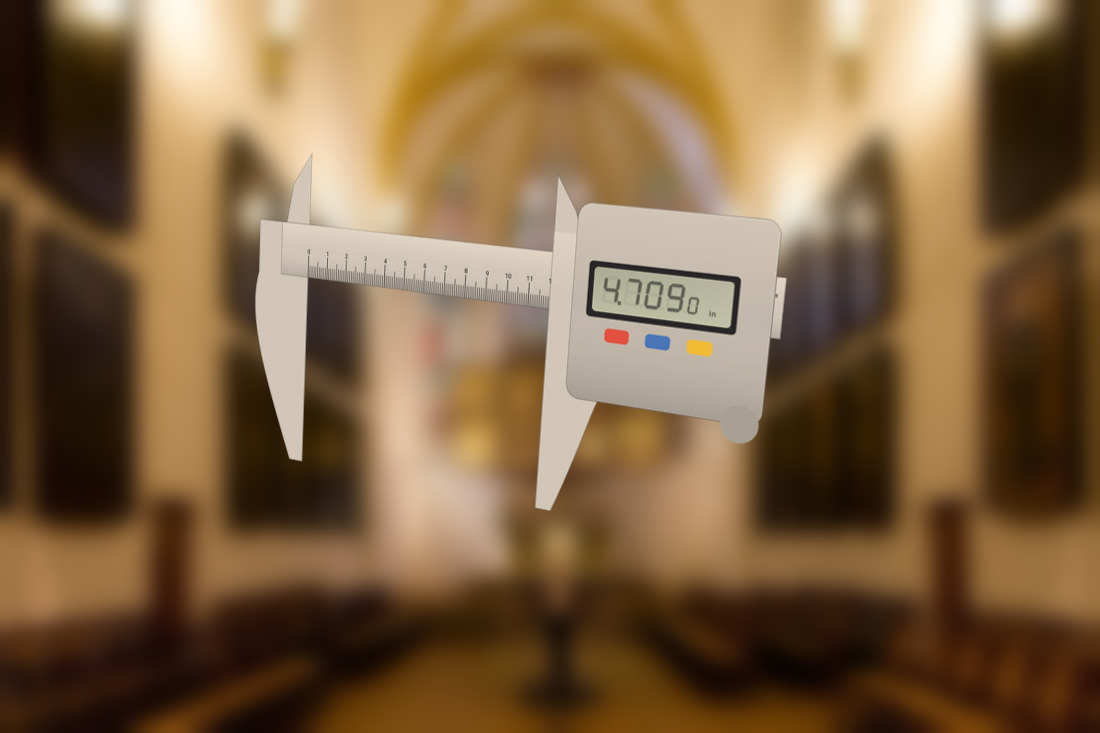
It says 4.7090 in
